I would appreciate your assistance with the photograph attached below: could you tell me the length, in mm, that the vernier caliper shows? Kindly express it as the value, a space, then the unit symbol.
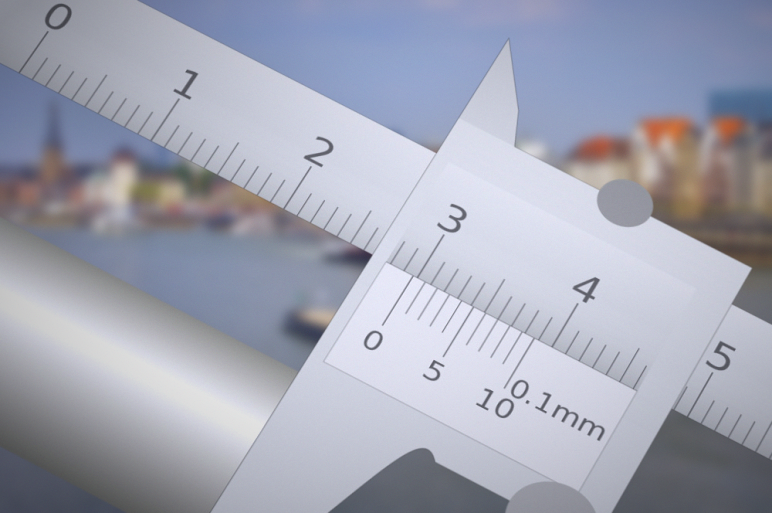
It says 29.7 mm
